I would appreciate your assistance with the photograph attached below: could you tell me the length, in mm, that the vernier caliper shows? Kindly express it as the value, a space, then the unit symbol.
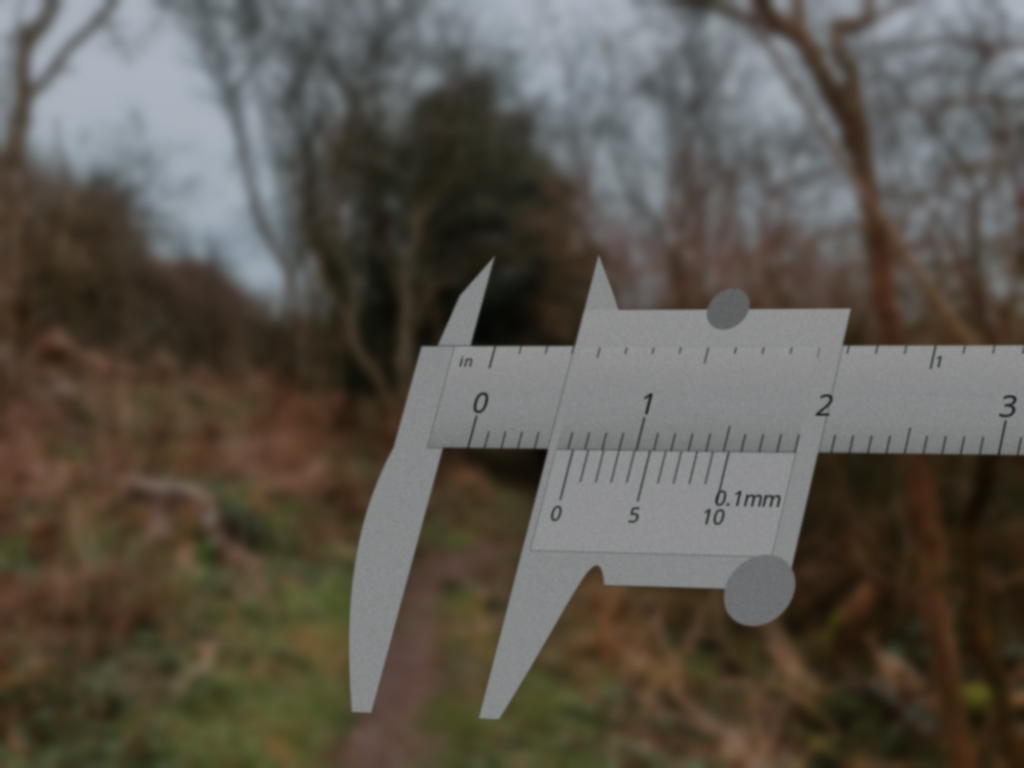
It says 6.3 mm
